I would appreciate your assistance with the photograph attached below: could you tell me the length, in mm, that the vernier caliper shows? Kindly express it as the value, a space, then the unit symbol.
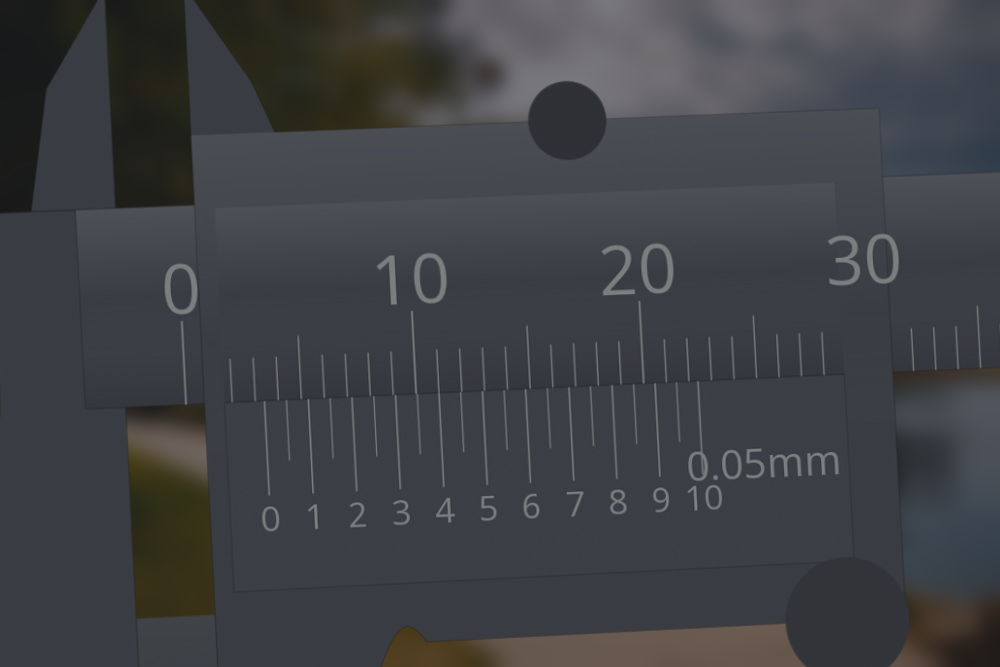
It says 3.4 mm
